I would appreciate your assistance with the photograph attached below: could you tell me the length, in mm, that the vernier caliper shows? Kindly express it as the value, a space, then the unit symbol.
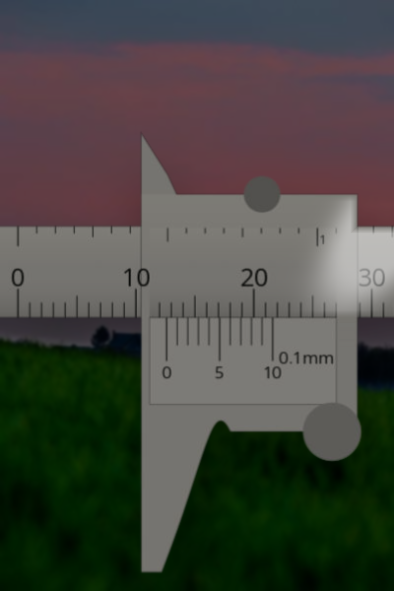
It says 12.6 mm
